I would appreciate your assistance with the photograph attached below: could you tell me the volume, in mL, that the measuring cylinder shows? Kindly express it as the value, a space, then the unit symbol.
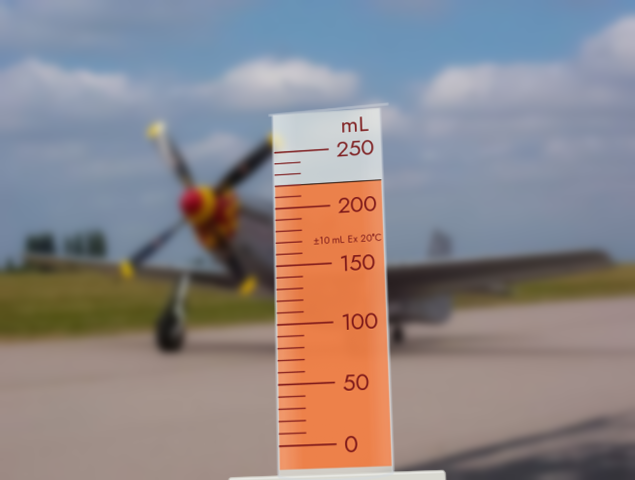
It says 220 mL
